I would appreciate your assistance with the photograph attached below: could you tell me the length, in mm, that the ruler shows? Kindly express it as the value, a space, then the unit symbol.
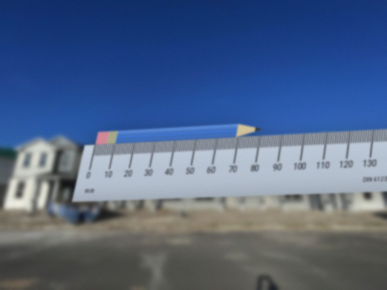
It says 80 mm
